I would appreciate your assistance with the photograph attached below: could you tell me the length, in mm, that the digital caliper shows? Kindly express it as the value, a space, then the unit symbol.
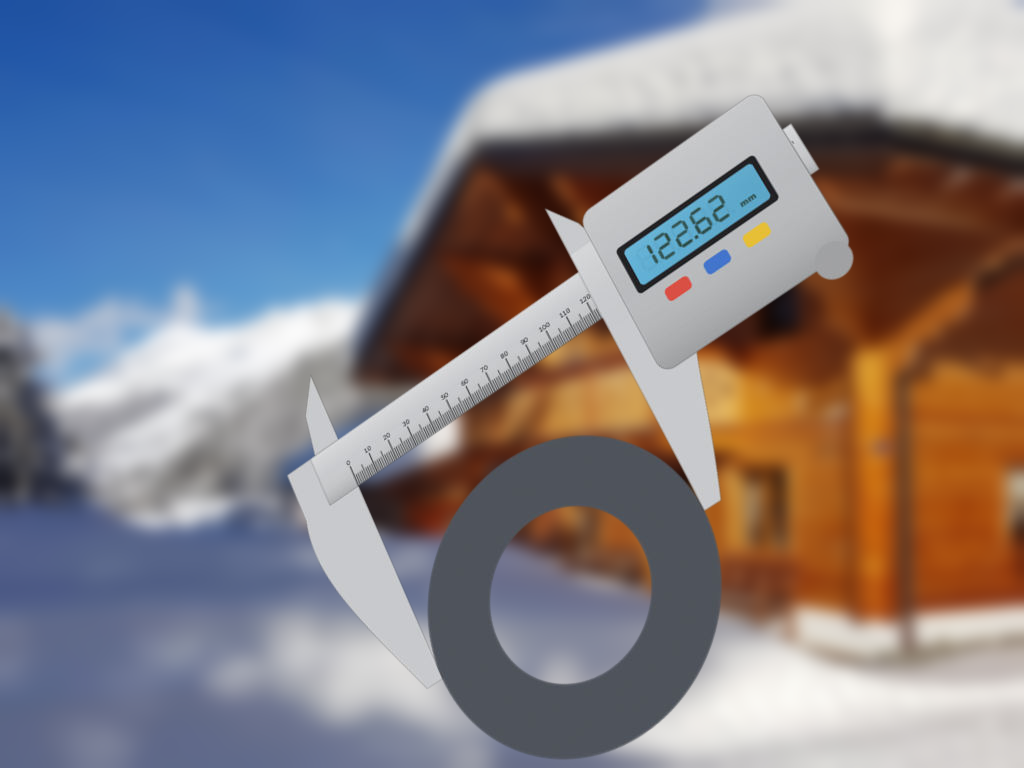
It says 122.62 mm
